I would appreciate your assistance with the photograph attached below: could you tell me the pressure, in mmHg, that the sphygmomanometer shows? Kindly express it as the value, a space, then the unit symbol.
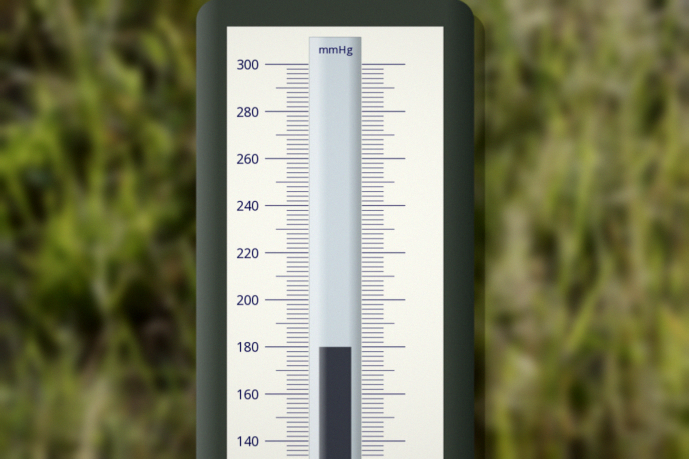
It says 180 mmHg
